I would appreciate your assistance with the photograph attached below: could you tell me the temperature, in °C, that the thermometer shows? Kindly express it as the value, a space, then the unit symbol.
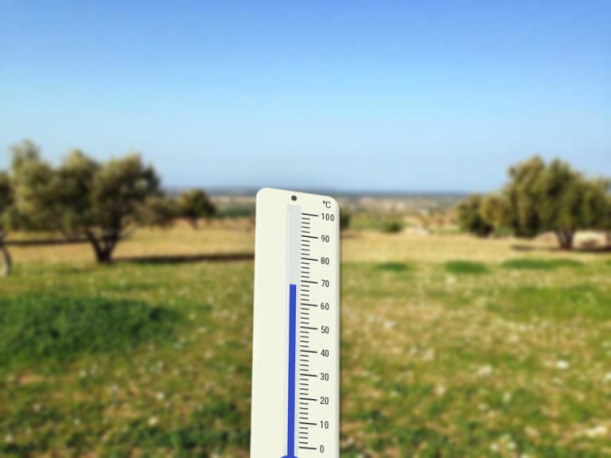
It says 68 °C
